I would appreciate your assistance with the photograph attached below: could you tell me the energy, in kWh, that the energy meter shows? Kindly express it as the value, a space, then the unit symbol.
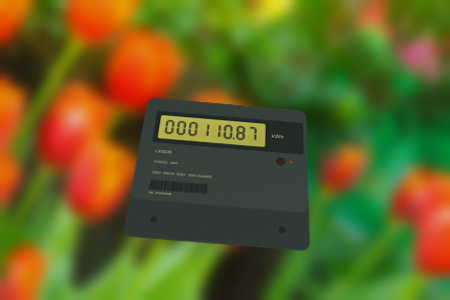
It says 110.87 kWh
